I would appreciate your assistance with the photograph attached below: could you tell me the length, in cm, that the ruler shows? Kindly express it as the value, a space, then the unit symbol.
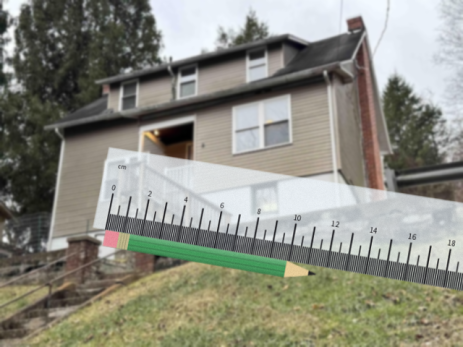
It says 11.5 cm
